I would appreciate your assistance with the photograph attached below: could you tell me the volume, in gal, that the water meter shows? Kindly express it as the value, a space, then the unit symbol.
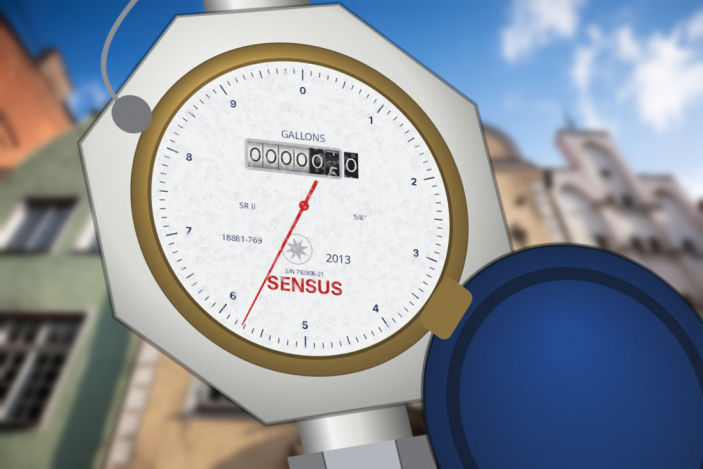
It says 45.7 gal
